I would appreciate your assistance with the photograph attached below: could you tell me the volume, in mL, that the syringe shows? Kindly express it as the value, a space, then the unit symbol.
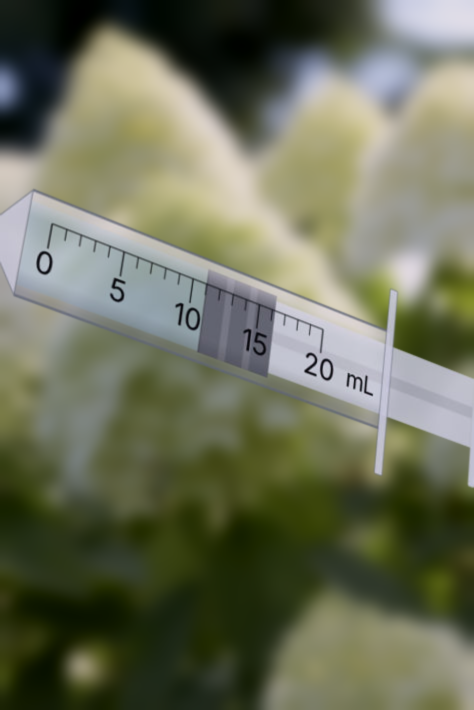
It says 11 mL
